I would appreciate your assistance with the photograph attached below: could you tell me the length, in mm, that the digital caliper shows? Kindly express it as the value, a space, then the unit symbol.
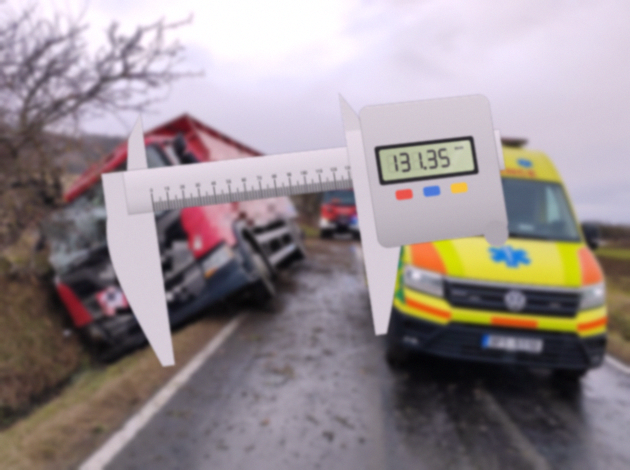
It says 131.35 mm
